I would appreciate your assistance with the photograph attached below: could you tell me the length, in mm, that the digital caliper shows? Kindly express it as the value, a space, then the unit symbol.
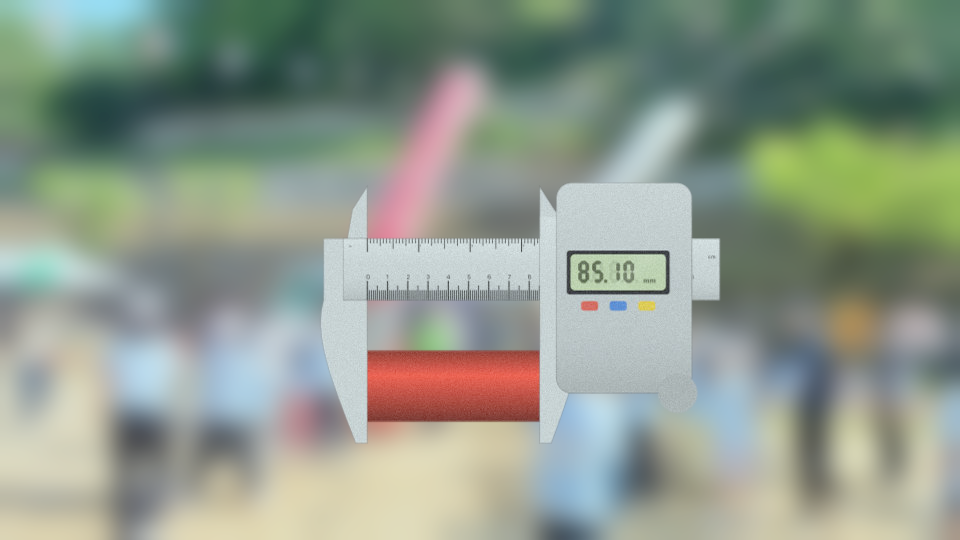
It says 85.10 mm
